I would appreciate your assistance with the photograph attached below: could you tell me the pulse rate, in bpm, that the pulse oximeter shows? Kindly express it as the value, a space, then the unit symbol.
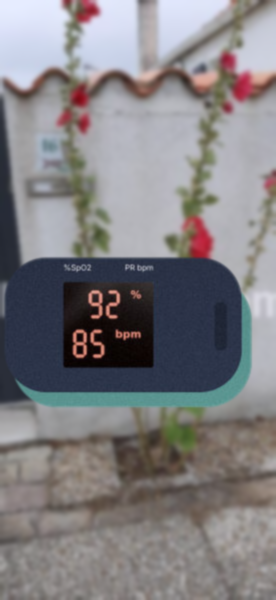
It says 85 bpm
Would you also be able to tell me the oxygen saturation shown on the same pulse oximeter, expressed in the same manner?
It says 92 %
